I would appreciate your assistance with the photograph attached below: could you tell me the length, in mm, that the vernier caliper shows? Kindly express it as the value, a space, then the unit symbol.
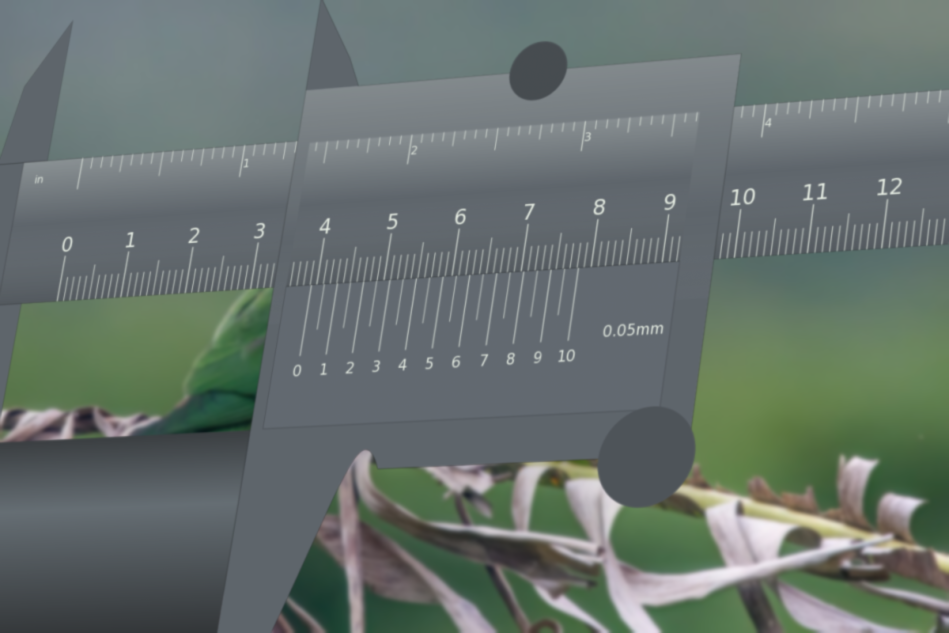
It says 39.2 mm
